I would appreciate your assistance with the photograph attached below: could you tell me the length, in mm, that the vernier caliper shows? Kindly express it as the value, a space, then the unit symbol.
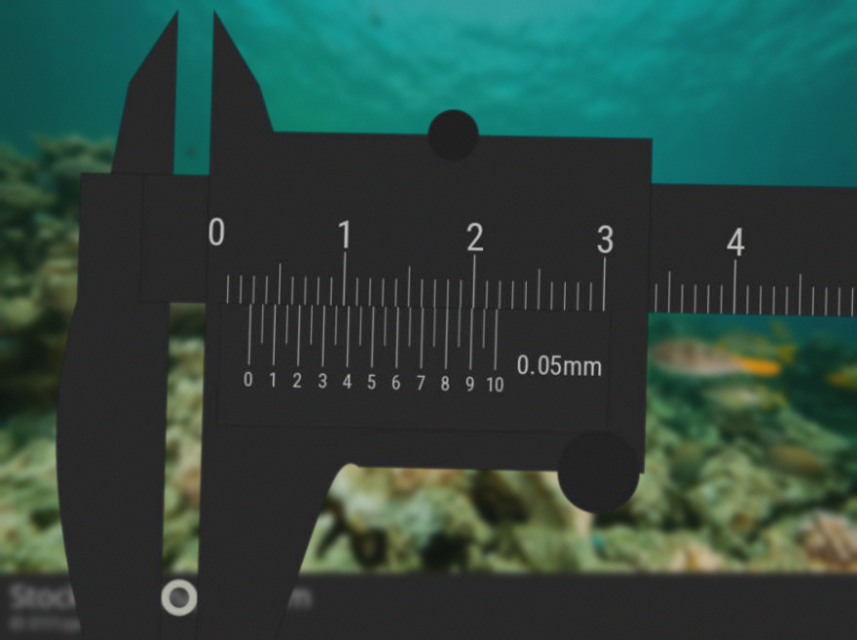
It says 2.8 mm
